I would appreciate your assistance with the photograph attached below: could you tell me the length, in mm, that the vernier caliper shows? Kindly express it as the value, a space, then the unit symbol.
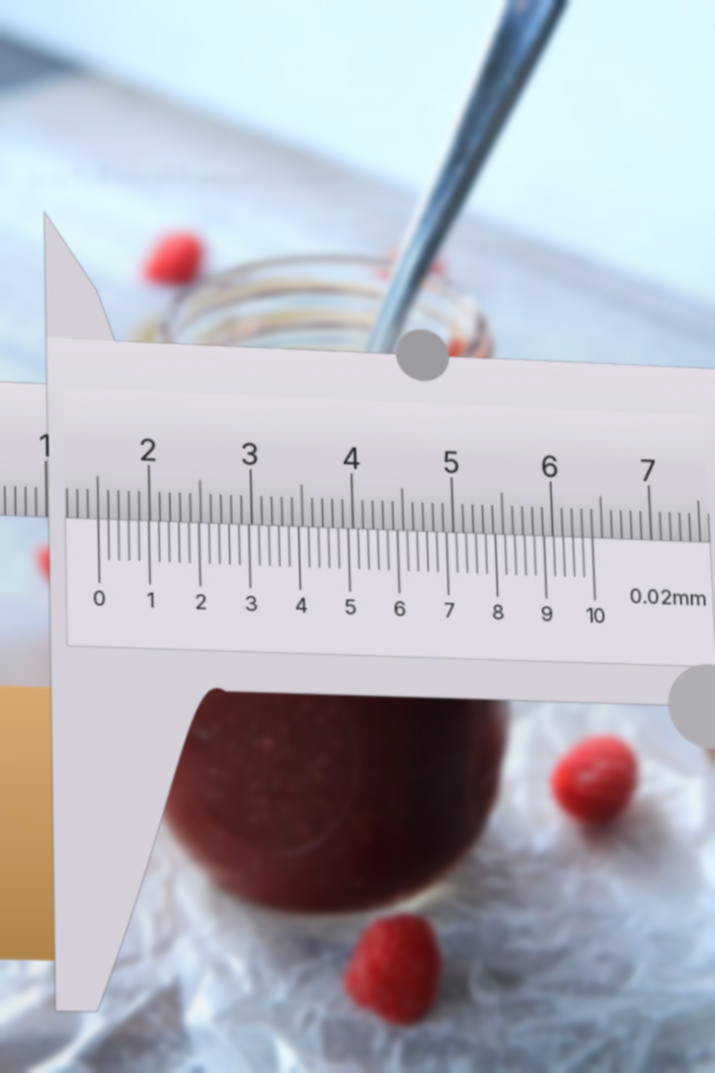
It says 15.0 mm
